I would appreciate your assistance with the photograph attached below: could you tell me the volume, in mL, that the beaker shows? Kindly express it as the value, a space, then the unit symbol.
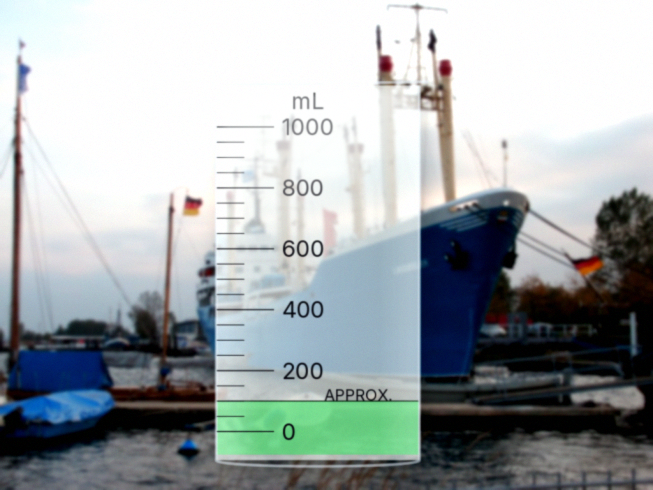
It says 100 mL
